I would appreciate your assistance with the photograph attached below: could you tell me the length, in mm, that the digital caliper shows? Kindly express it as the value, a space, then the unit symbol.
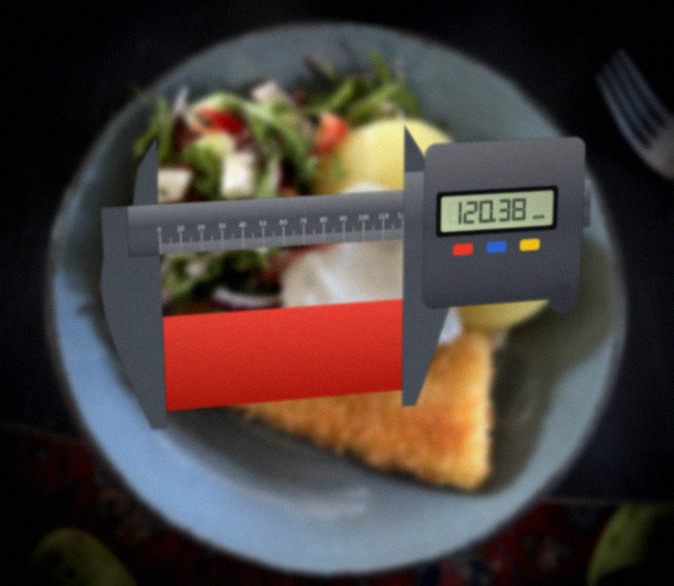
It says 120.38 mm
